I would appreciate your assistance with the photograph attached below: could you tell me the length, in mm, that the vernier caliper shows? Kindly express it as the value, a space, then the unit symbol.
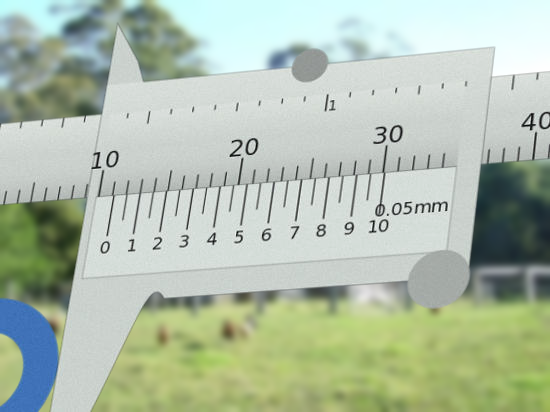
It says 11.1 mm
